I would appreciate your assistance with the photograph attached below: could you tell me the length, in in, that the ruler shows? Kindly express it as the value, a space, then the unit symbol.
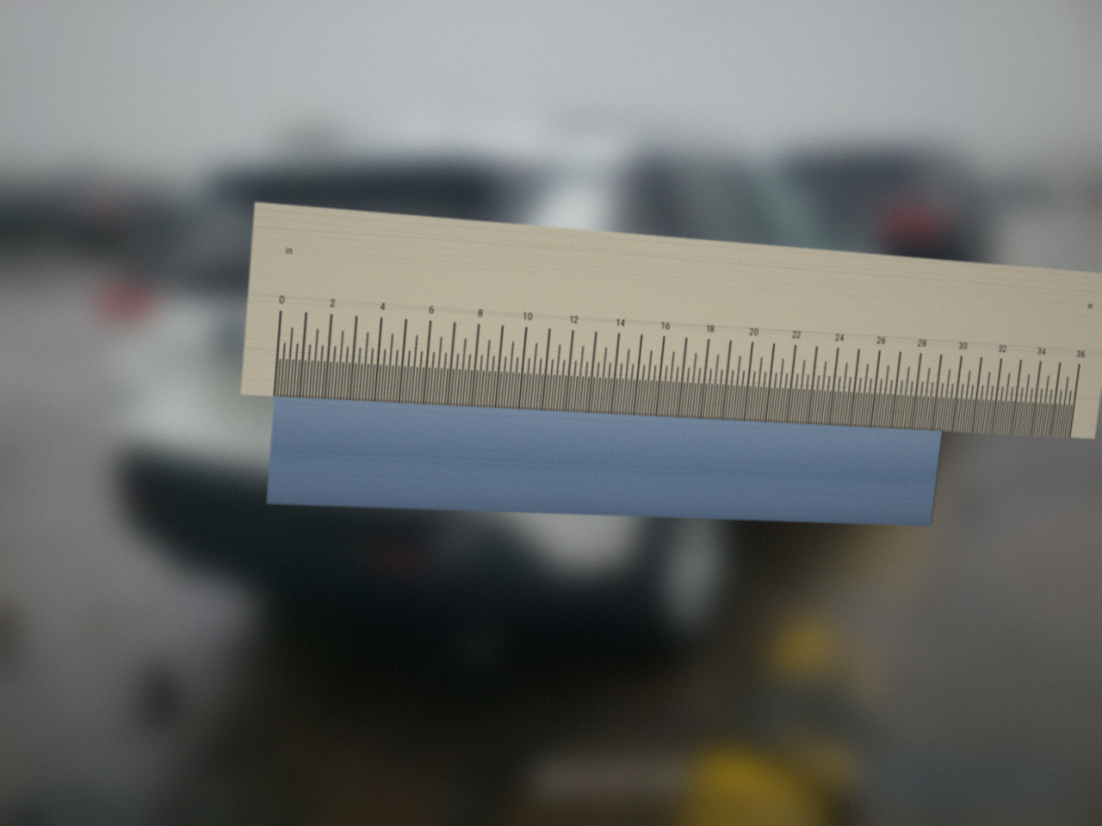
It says 29.5 in
